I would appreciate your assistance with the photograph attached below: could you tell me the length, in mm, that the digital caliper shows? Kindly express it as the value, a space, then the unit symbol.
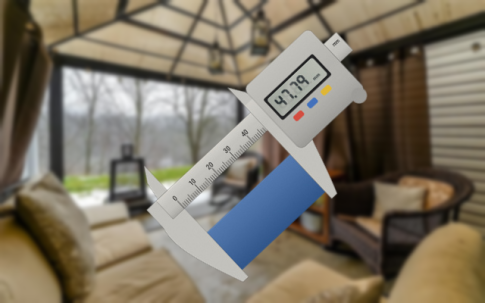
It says 47.79 mm
